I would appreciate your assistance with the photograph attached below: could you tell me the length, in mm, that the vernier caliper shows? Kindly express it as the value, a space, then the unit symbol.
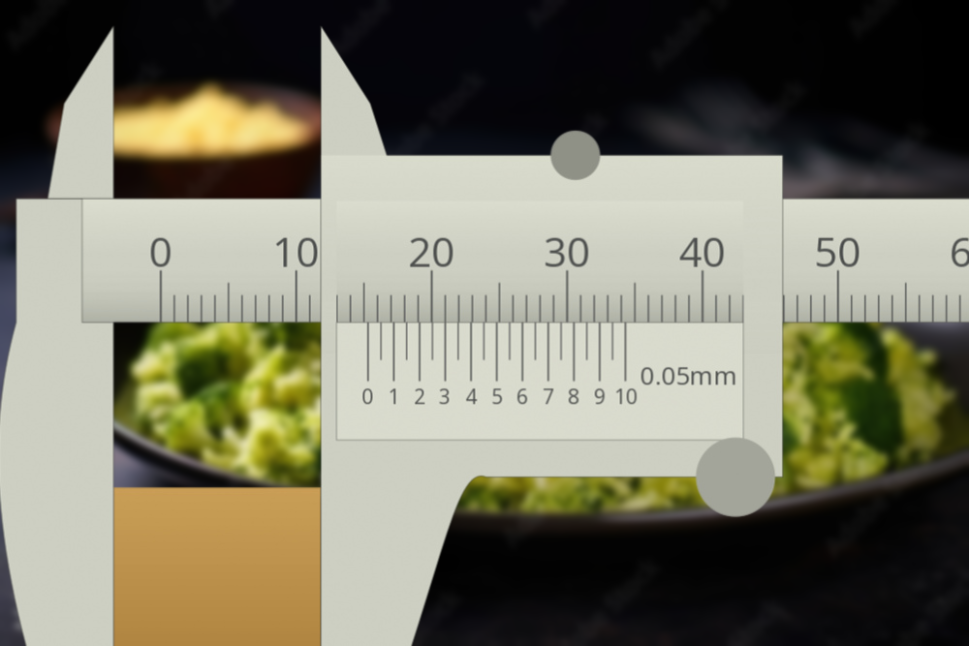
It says 15.3 mm
